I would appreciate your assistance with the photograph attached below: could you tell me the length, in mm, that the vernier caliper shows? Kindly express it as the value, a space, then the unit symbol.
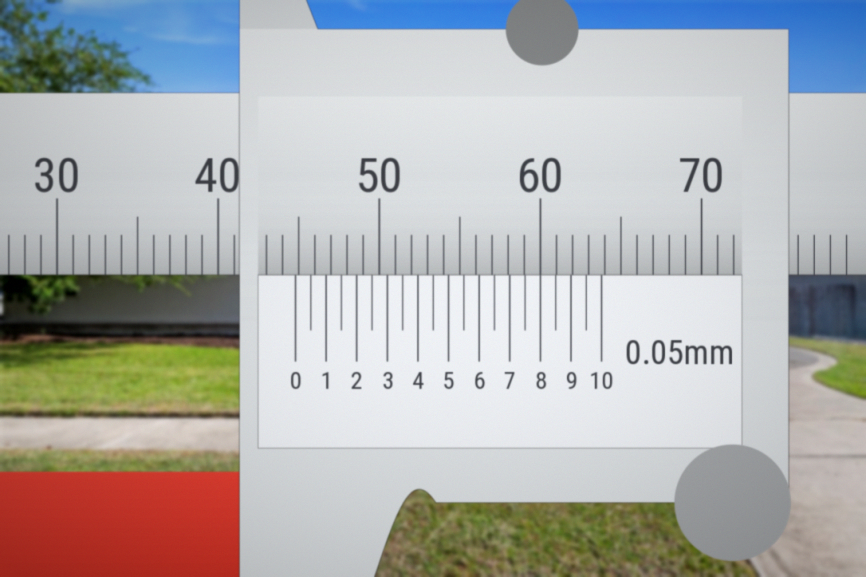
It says 44.8 mm
